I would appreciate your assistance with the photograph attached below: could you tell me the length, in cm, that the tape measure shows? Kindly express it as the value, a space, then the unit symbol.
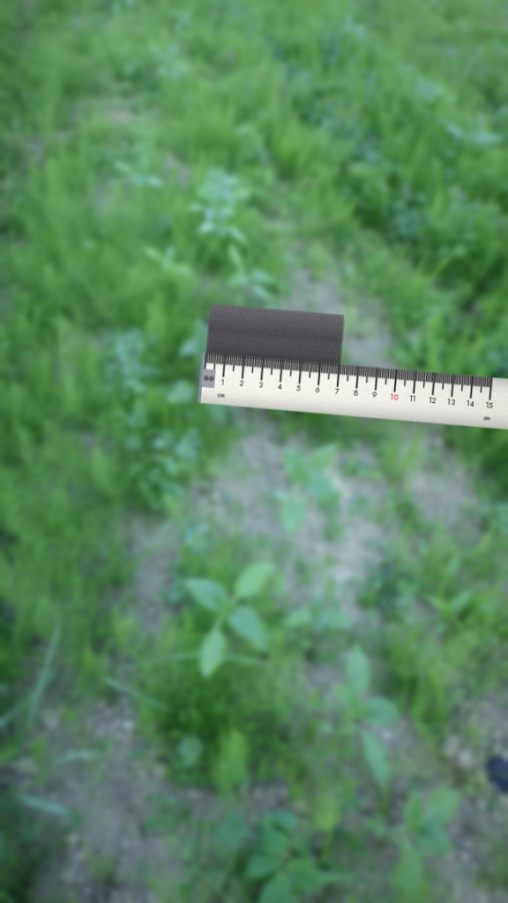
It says 7 cm
